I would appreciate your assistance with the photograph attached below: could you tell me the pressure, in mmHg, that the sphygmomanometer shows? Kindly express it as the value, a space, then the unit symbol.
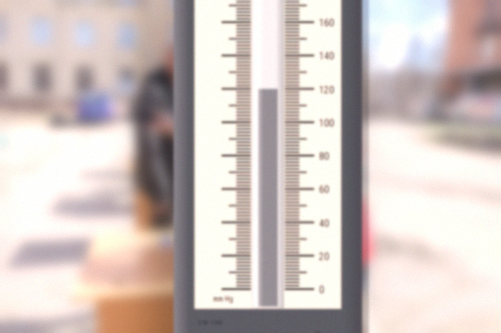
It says 120 mmHg
